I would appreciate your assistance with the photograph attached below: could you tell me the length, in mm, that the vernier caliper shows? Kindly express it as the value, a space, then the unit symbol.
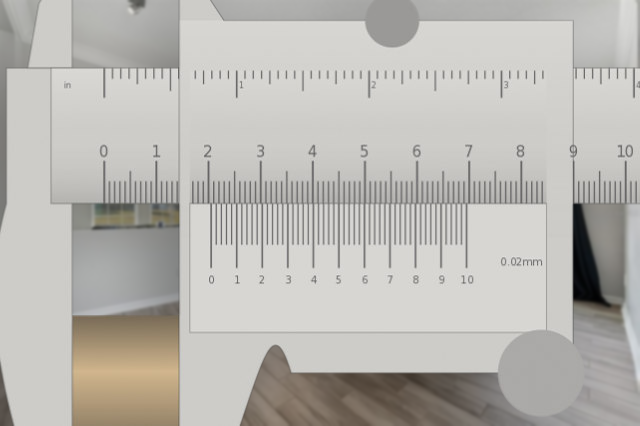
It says 20.5 mm
